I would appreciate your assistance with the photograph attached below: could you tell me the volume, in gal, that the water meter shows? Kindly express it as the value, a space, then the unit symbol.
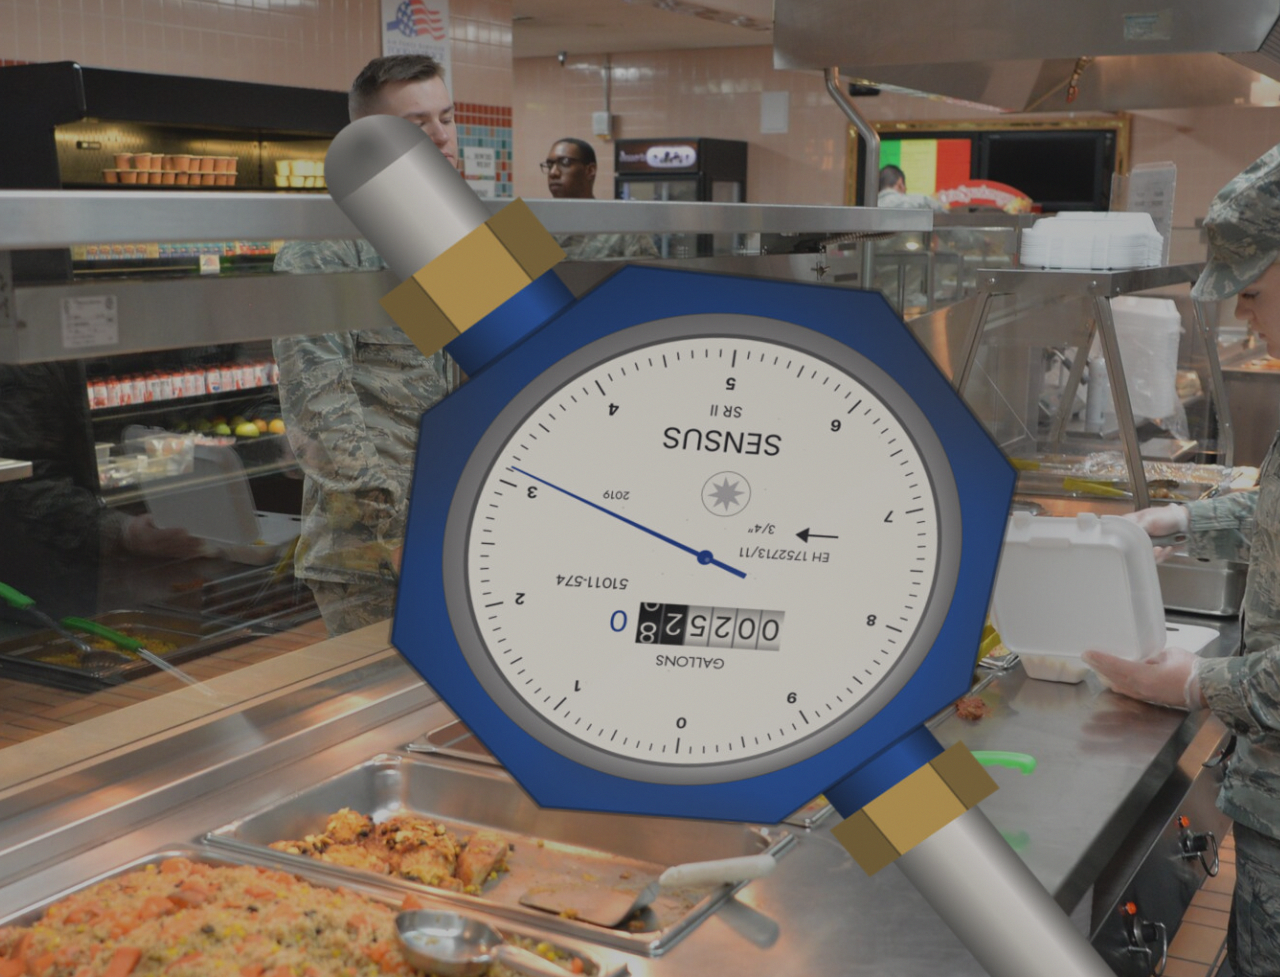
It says 25283.1 gal
